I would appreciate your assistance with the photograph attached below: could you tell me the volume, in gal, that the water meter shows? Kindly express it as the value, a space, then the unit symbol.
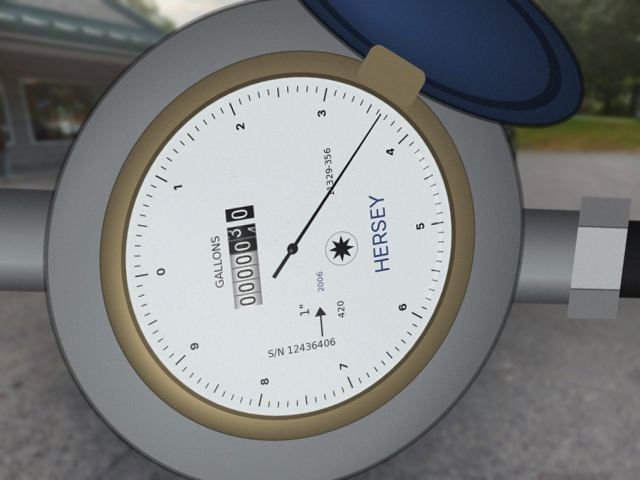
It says 33.6 gal
